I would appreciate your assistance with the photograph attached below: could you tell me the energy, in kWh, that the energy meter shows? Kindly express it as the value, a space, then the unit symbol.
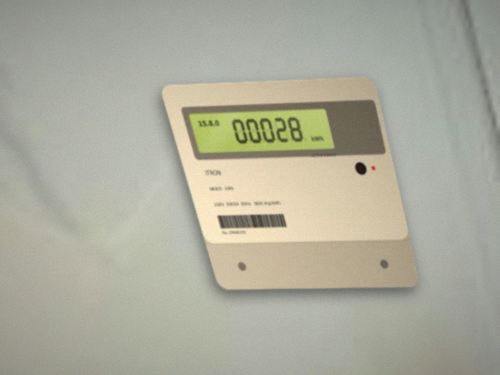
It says 28 kWh
